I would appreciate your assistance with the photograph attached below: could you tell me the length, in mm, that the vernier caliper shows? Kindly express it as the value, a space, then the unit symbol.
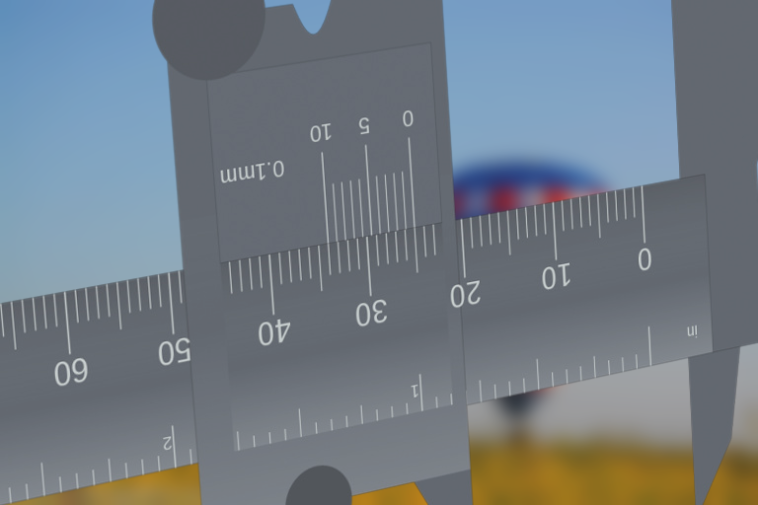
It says 25.0 mm
